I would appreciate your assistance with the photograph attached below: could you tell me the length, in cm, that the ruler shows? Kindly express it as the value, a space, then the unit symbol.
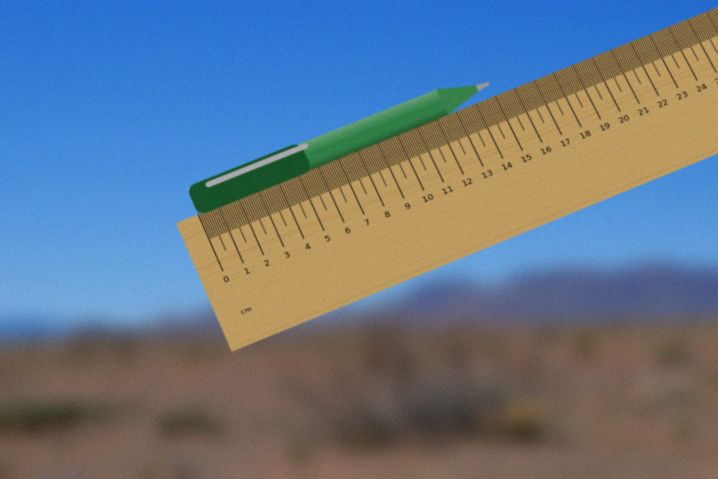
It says 15 cm
